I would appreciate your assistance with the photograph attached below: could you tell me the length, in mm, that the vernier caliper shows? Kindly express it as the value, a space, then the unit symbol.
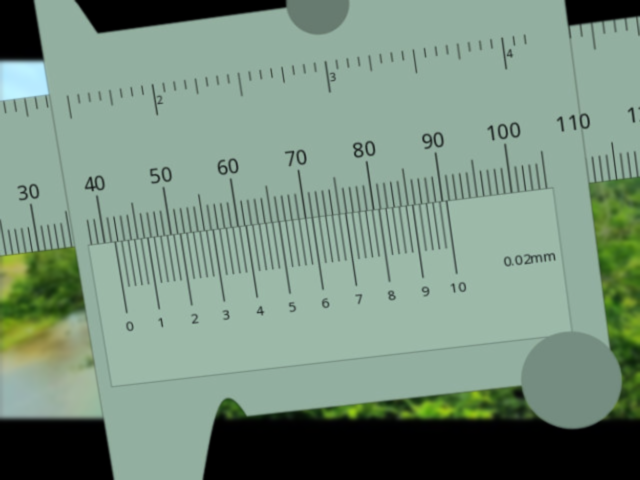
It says 41.6 mm
